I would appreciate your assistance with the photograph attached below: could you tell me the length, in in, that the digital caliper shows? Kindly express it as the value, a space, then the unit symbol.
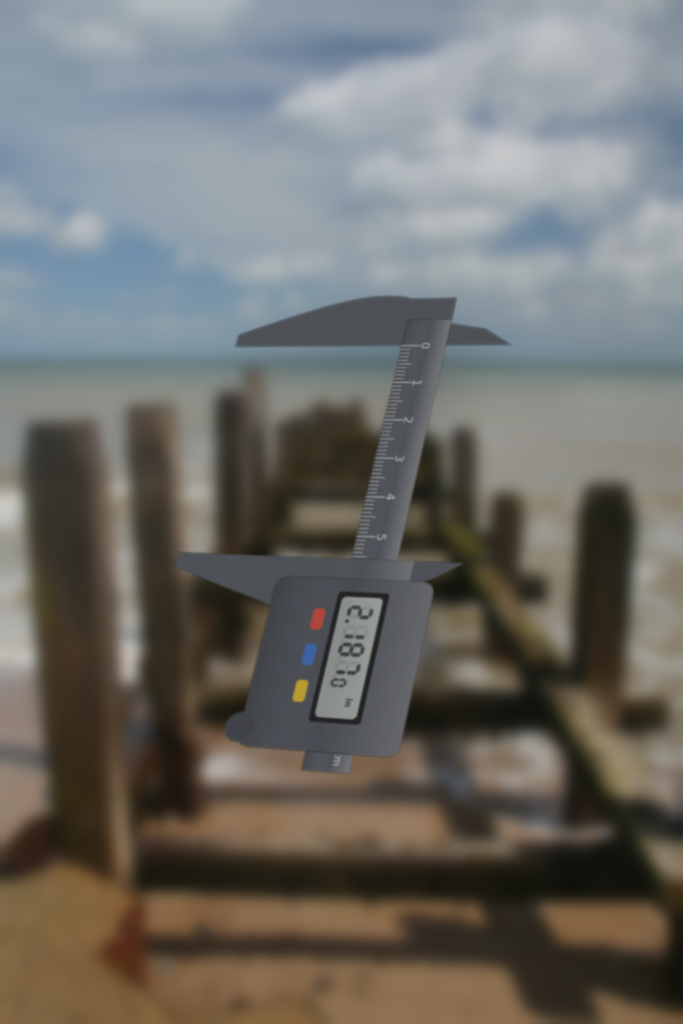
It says 2.1870 in
